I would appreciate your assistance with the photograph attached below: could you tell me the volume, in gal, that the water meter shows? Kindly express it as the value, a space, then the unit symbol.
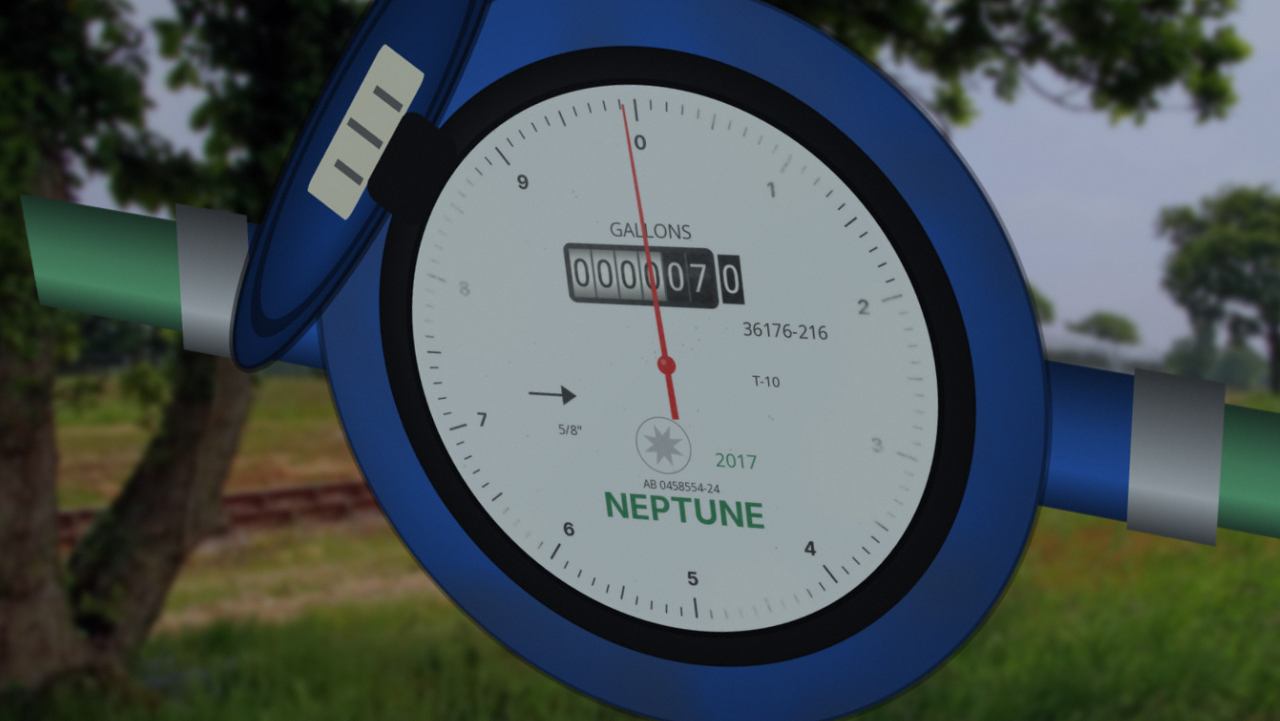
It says 69.9 gal
